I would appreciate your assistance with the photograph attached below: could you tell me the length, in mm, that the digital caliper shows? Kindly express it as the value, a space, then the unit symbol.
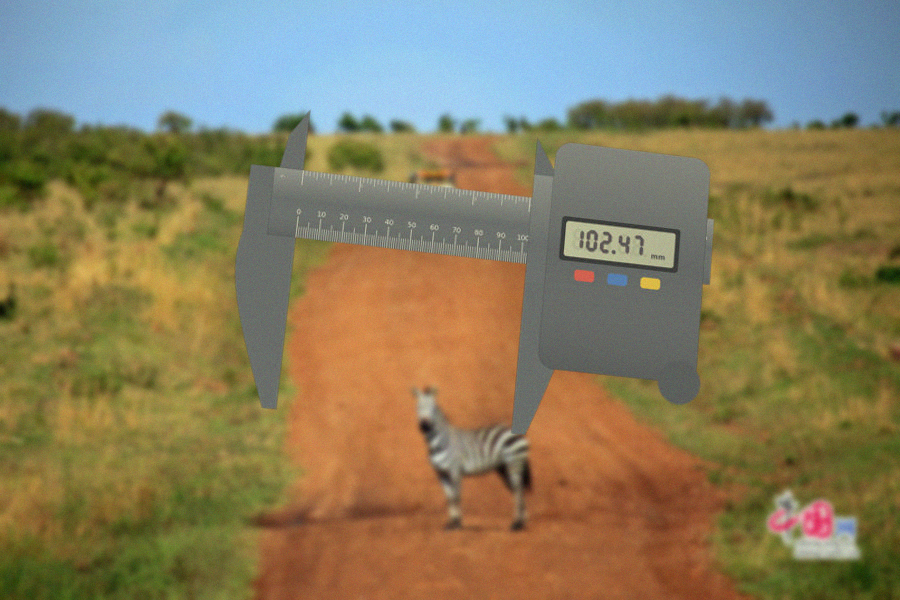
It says 102.47 mm
